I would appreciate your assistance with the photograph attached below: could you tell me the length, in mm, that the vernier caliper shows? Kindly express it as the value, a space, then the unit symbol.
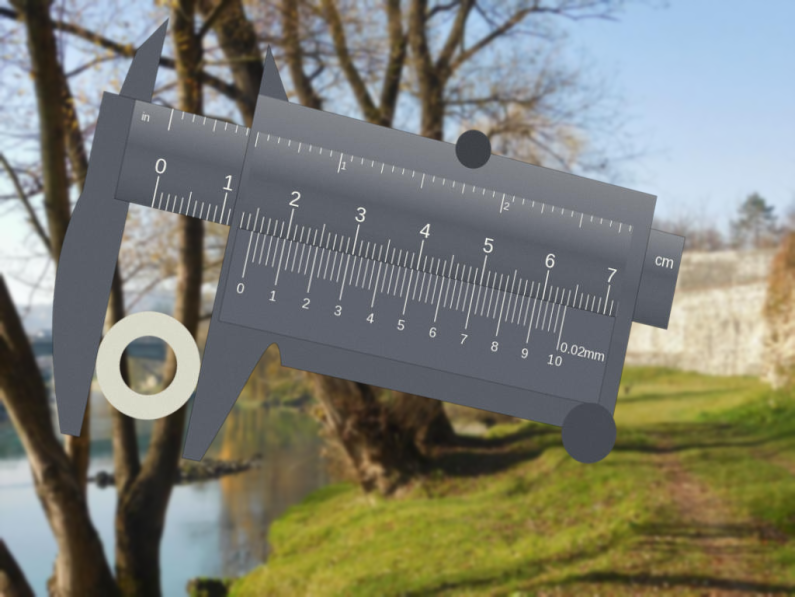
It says 14.8 mm
